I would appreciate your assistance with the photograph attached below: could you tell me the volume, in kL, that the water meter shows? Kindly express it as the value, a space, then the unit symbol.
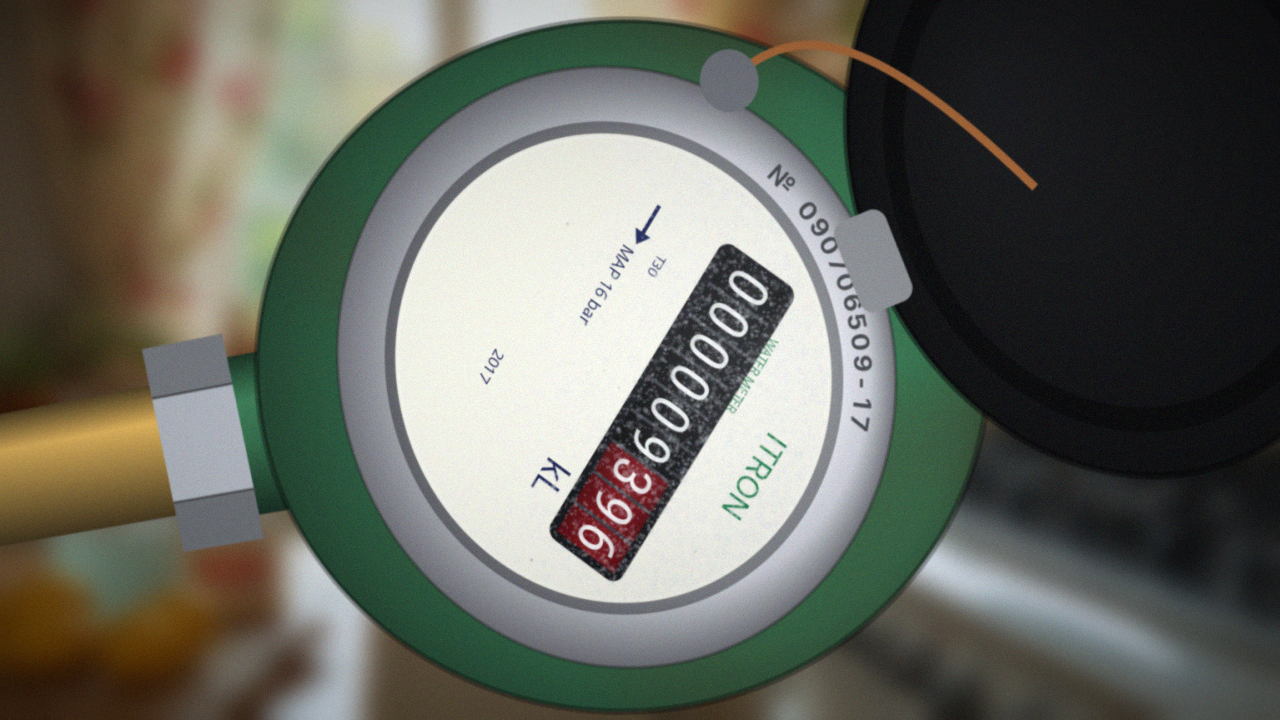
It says 9.396 kL
